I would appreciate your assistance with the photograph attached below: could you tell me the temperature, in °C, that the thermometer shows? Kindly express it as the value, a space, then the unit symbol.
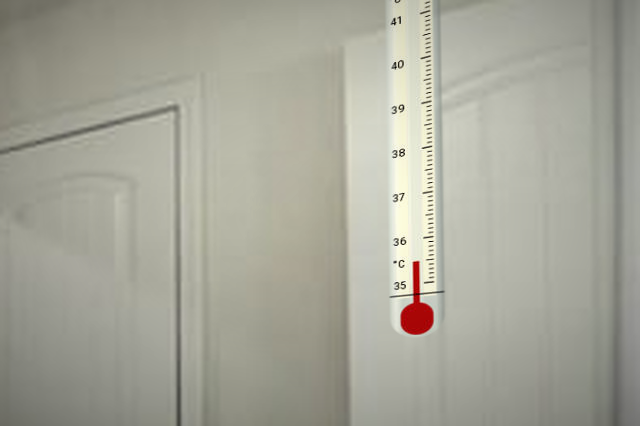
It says 35.5 °C
